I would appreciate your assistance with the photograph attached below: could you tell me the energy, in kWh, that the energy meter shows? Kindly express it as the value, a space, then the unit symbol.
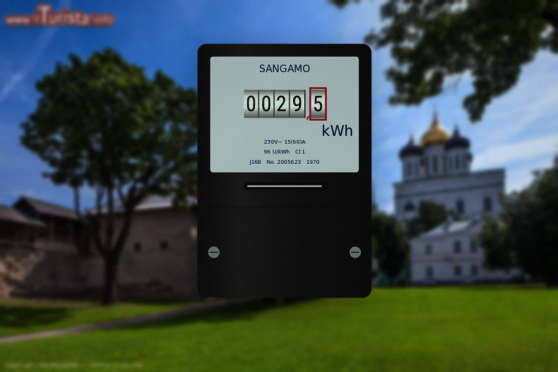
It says 29.5 kWh
